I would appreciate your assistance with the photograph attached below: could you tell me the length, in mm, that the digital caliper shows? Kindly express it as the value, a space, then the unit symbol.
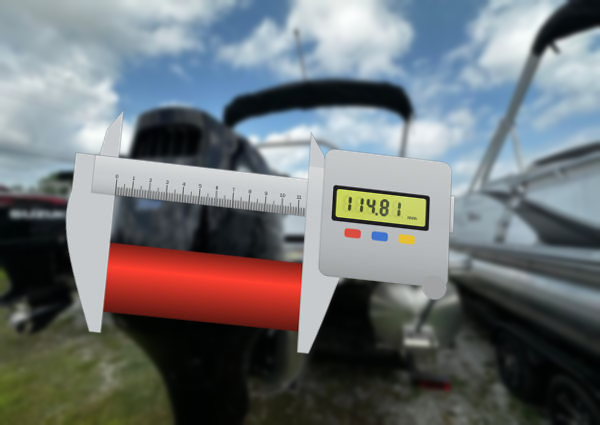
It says 114.81 mm
